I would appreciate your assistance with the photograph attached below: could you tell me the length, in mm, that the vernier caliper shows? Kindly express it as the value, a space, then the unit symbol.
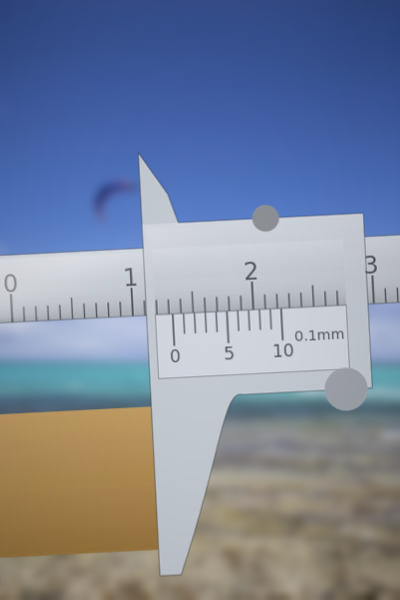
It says 13.3 mm
